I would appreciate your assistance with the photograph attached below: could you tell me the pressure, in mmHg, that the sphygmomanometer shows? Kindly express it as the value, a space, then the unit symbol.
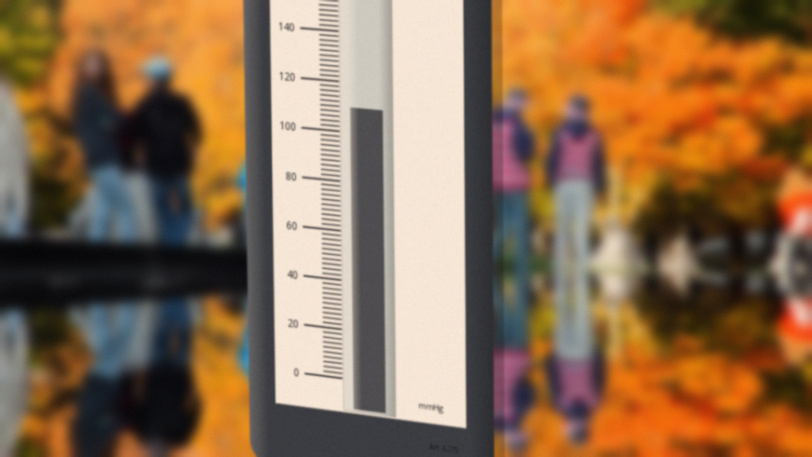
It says 110 mmHg
